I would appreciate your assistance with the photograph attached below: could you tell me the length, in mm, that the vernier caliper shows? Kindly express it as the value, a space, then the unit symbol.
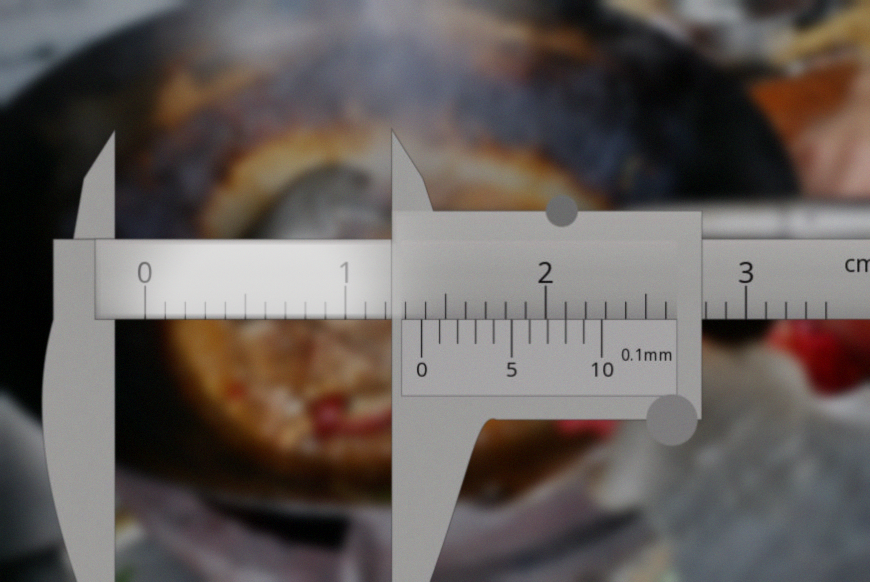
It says 13.8 mm
